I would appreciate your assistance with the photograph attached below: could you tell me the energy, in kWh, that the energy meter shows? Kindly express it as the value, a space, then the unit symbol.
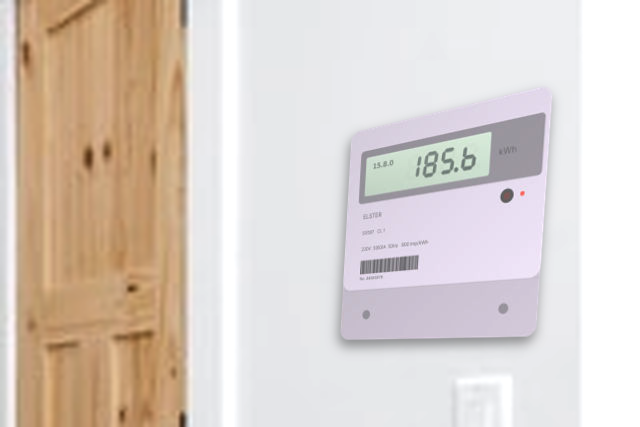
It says 185.6 kWh
